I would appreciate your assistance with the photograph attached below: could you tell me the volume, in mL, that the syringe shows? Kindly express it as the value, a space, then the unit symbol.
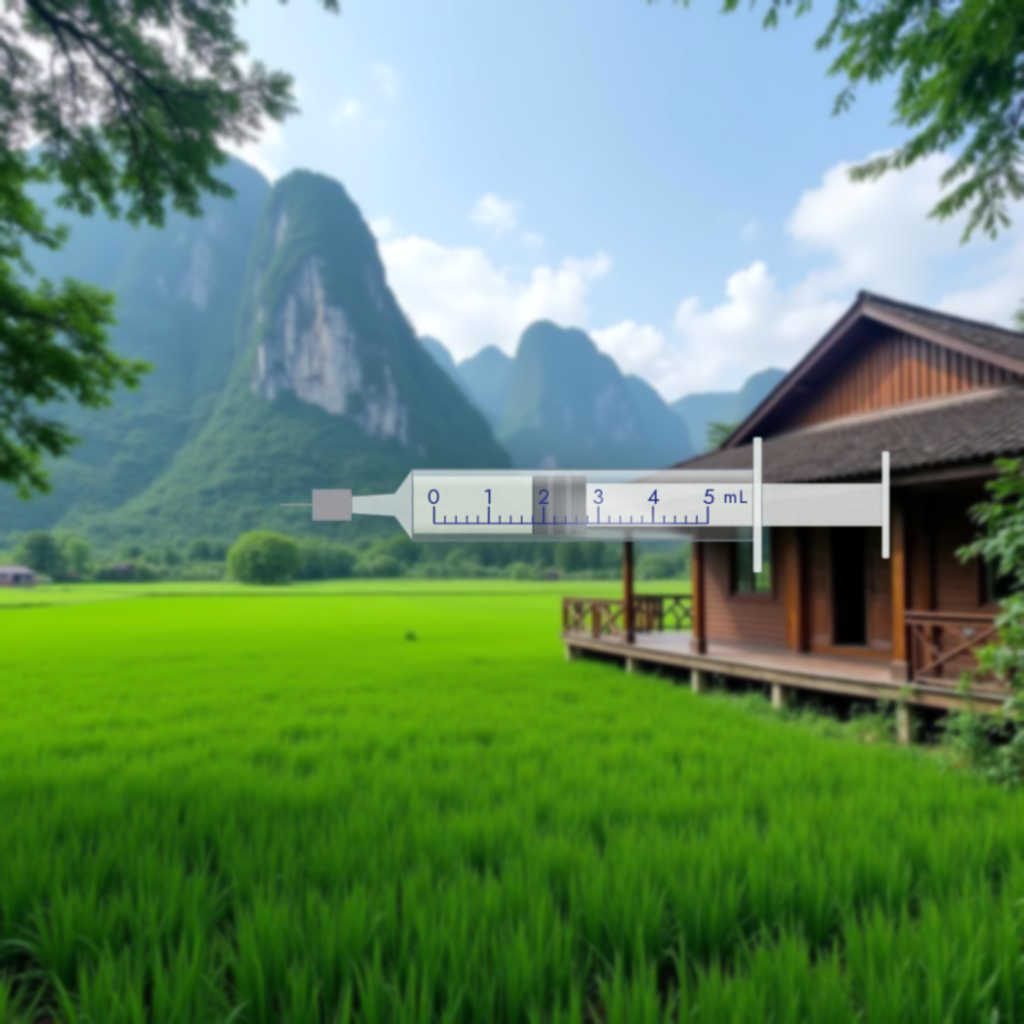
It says 1.8 mL
